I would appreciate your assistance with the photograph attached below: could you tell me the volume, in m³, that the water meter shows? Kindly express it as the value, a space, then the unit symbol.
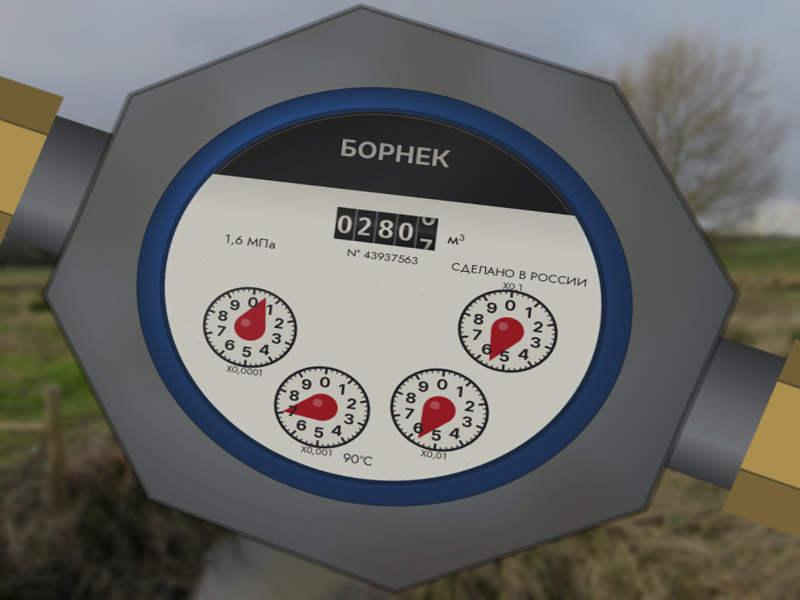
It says 2806.5570 m³
